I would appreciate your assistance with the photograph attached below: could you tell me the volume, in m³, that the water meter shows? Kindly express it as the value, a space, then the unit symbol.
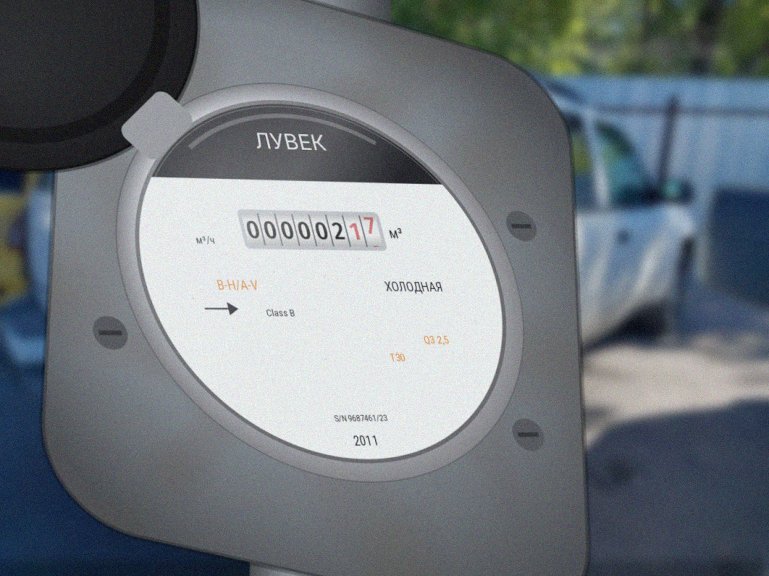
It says 2.17 m³
